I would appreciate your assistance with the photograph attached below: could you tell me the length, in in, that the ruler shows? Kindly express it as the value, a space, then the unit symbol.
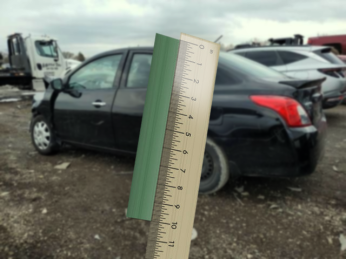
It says 10 in
